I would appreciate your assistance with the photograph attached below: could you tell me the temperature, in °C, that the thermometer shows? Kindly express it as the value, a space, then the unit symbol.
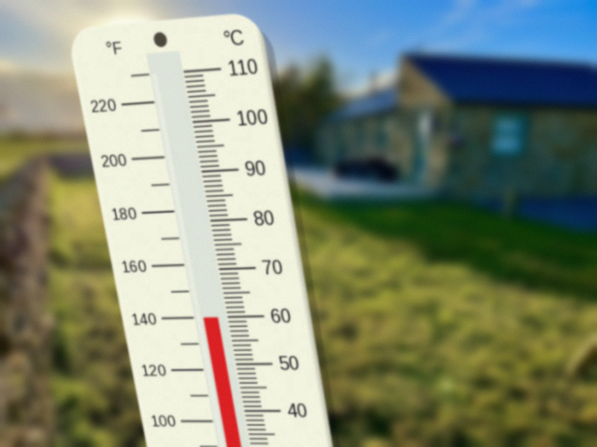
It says 60 °C
